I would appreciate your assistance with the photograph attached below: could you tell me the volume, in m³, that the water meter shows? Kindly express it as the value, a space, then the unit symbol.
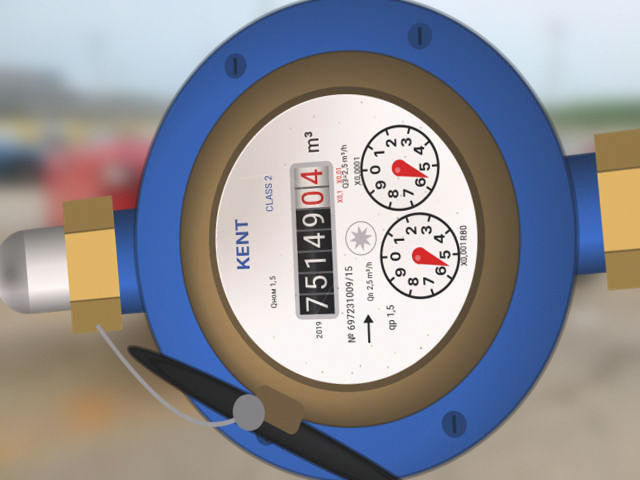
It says 75149.0455 m³
